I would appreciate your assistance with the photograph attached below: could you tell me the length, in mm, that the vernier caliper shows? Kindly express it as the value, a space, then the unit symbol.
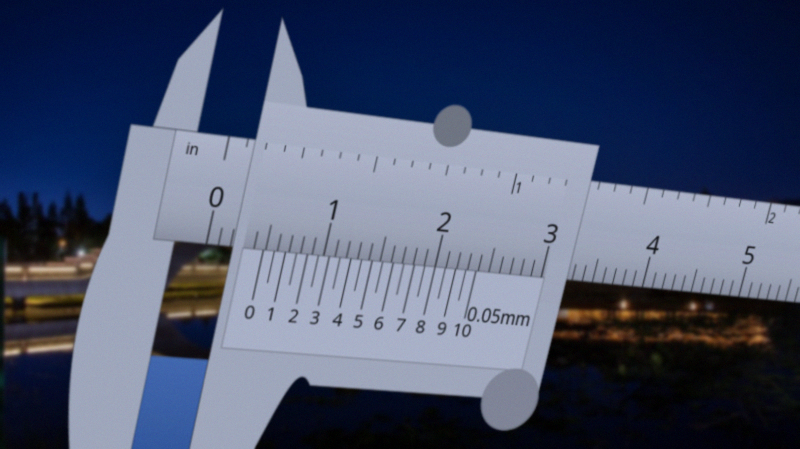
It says 4.8 mm
